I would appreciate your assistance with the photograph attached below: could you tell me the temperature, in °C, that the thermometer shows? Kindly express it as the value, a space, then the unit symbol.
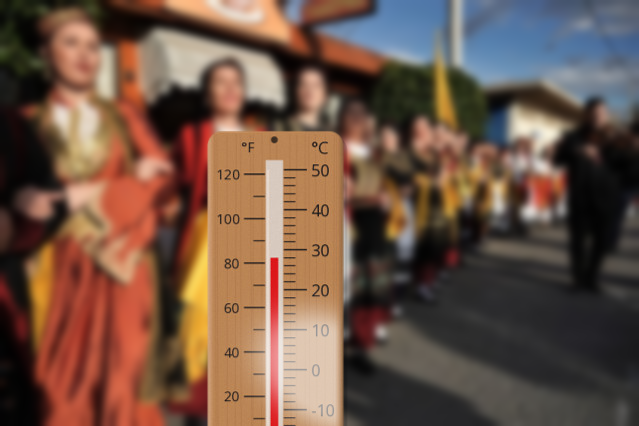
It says 28 °C
